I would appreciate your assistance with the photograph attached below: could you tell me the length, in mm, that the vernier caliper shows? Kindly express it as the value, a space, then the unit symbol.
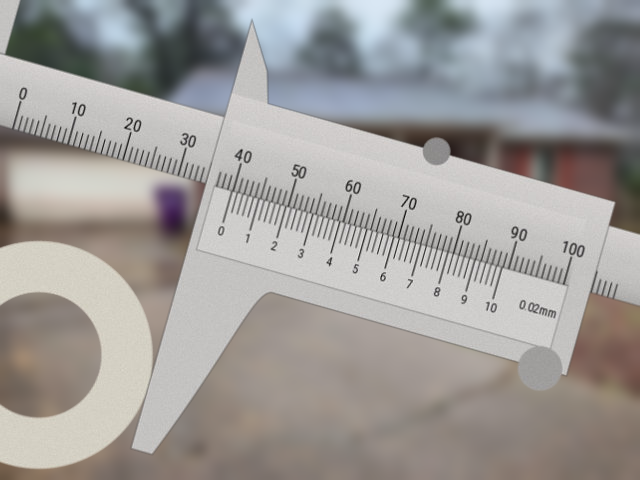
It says 39.8 mm
